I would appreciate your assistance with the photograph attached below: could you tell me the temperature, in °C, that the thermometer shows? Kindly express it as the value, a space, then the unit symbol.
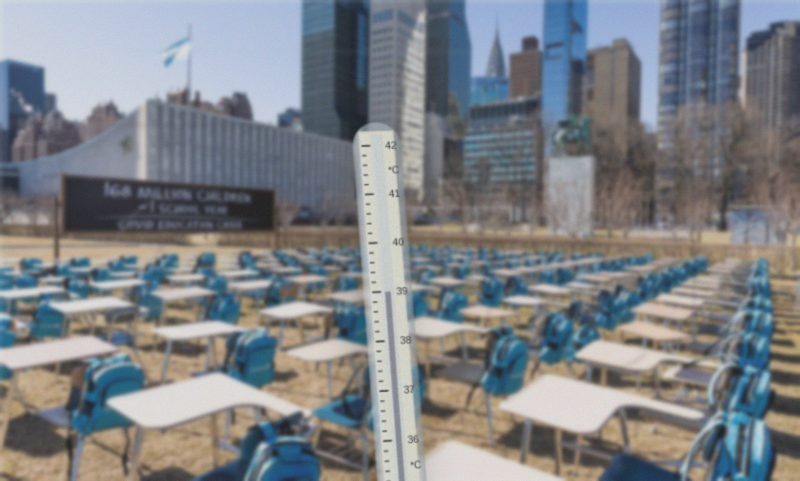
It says 39 °C
